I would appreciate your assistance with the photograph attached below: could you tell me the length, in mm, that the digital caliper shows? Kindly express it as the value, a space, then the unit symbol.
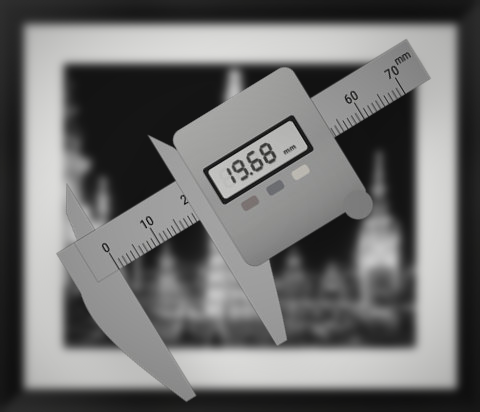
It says 19.68 mm
